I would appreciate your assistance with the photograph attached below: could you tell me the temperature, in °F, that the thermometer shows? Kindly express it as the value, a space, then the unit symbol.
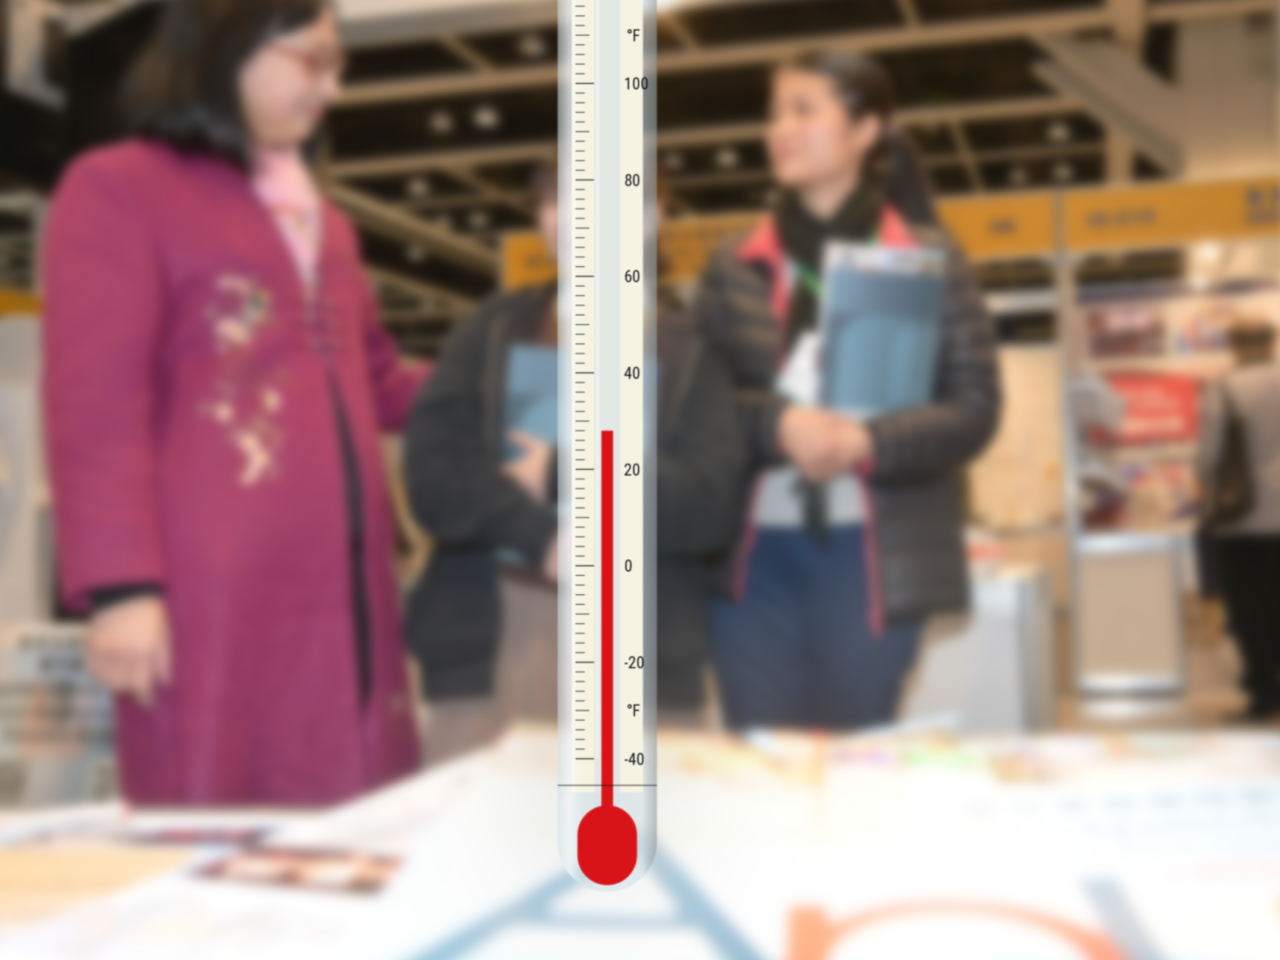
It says 28 °F
